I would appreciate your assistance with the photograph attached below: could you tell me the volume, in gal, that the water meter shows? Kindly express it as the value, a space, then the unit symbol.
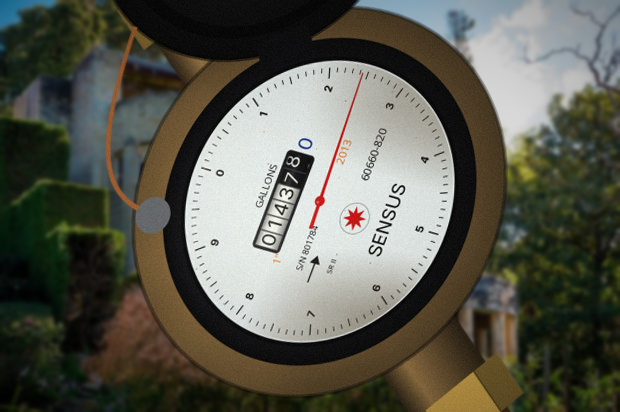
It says 143782.4 gal
